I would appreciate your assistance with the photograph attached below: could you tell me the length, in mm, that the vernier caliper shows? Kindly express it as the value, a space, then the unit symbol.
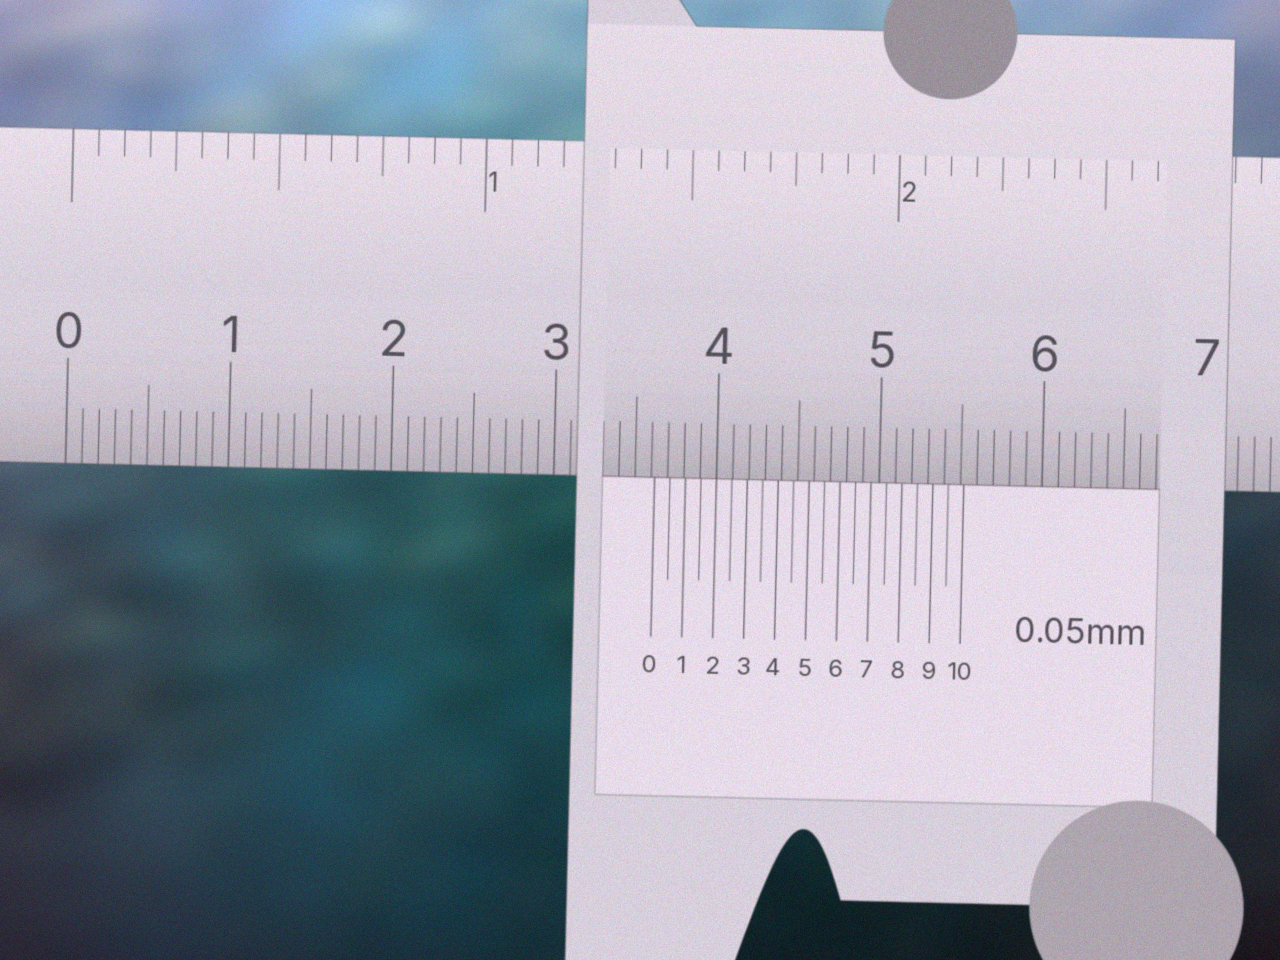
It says 36.2 mm
